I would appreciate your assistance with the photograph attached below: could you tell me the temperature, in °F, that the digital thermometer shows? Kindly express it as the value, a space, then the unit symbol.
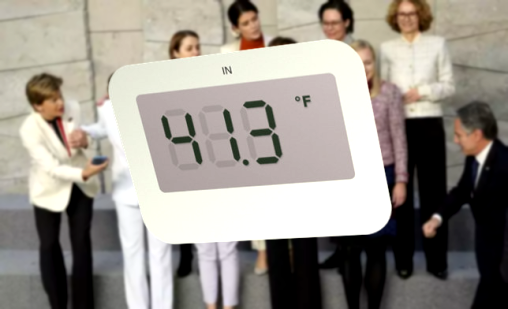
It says 41.3 °F
